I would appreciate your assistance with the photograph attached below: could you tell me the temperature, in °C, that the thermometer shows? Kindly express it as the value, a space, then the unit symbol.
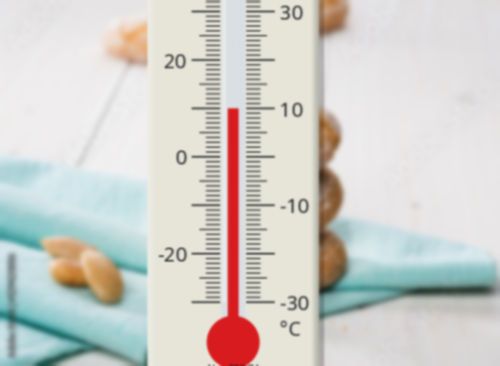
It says 10 °C
